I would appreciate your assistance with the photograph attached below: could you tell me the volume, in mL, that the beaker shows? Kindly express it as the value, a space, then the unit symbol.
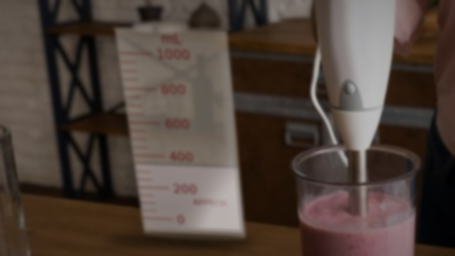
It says 350 mL
